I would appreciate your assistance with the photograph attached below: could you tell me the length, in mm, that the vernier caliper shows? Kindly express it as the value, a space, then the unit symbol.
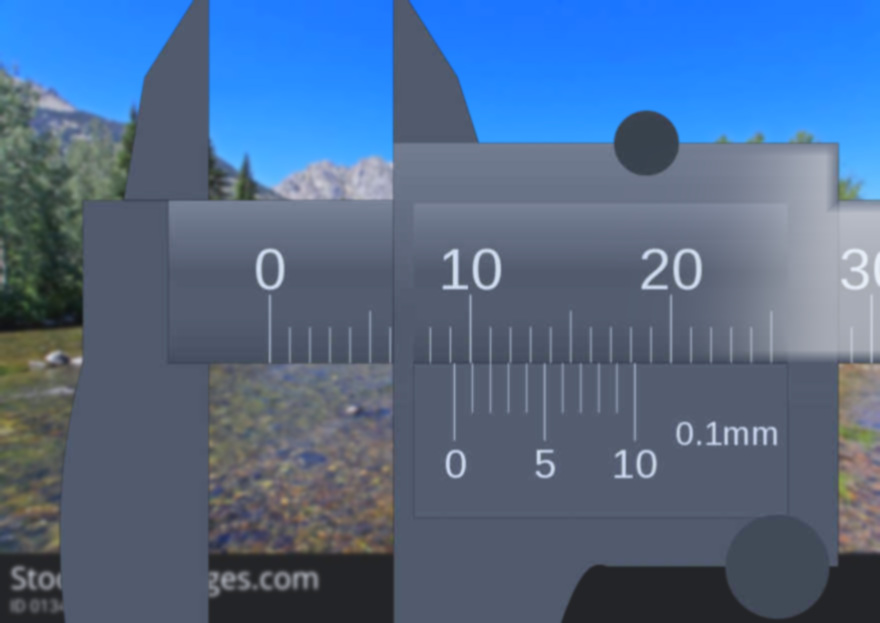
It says 9.2 mm
